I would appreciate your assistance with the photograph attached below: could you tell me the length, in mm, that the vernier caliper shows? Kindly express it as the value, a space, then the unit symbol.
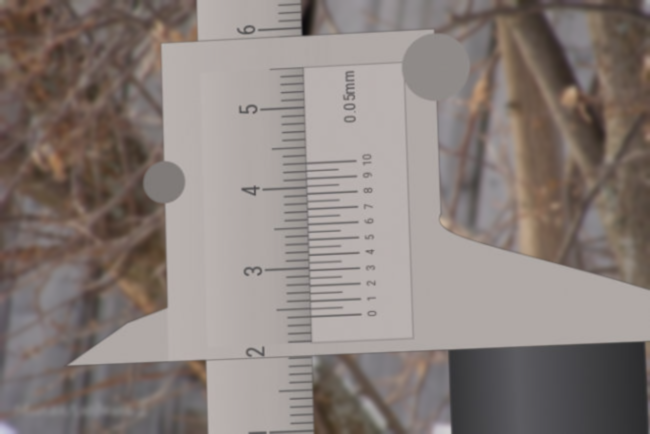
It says 24.0 mm
